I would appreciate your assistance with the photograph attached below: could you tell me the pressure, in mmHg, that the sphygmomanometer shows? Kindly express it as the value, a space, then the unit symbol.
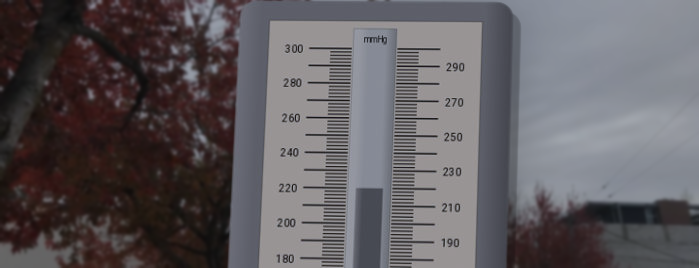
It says 220 mmHg
